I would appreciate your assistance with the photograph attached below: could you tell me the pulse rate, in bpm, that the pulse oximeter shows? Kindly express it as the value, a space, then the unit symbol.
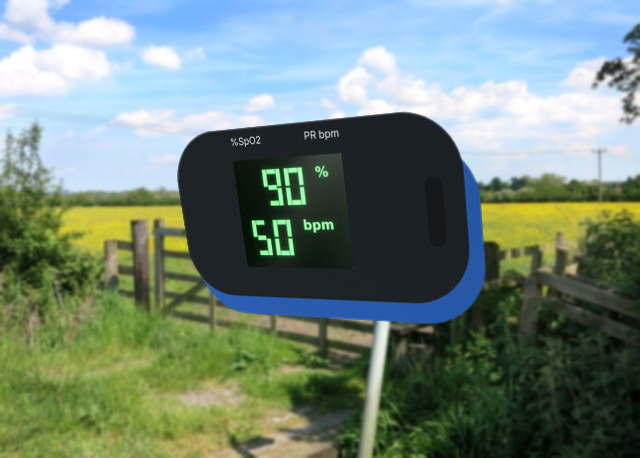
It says 50 bpm
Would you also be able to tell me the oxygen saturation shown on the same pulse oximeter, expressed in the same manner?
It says 90 %
